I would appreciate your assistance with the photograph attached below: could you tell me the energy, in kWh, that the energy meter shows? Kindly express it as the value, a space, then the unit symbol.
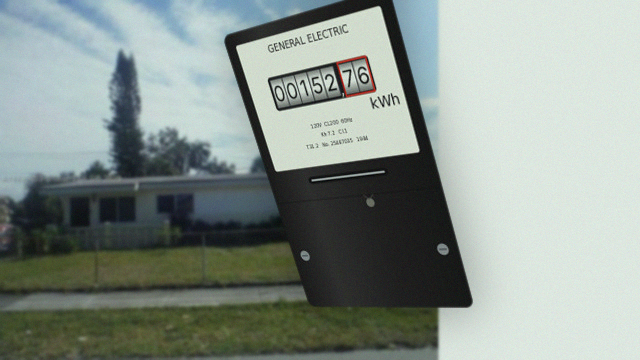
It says 152.76 kWh
